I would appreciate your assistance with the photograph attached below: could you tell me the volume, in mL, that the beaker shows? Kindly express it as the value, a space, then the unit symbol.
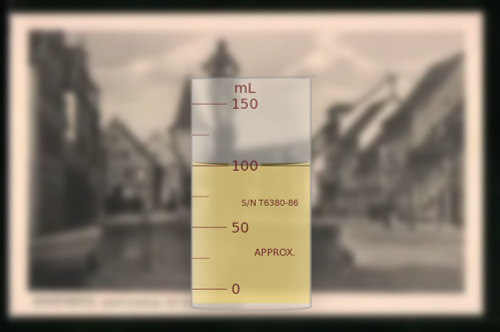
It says 100 mL
